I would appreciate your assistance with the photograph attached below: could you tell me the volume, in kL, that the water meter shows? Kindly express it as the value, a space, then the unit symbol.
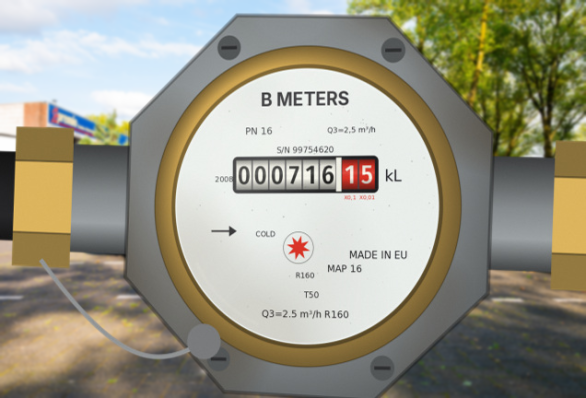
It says 716.15 kL
